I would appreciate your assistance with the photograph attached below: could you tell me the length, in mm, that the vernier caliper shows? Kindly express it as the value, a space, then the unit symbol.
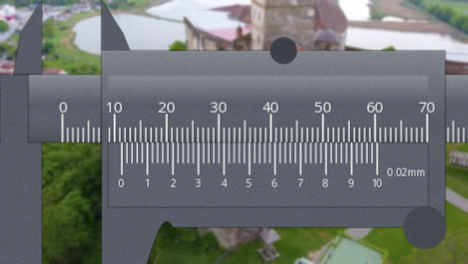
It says 11.4 mm
